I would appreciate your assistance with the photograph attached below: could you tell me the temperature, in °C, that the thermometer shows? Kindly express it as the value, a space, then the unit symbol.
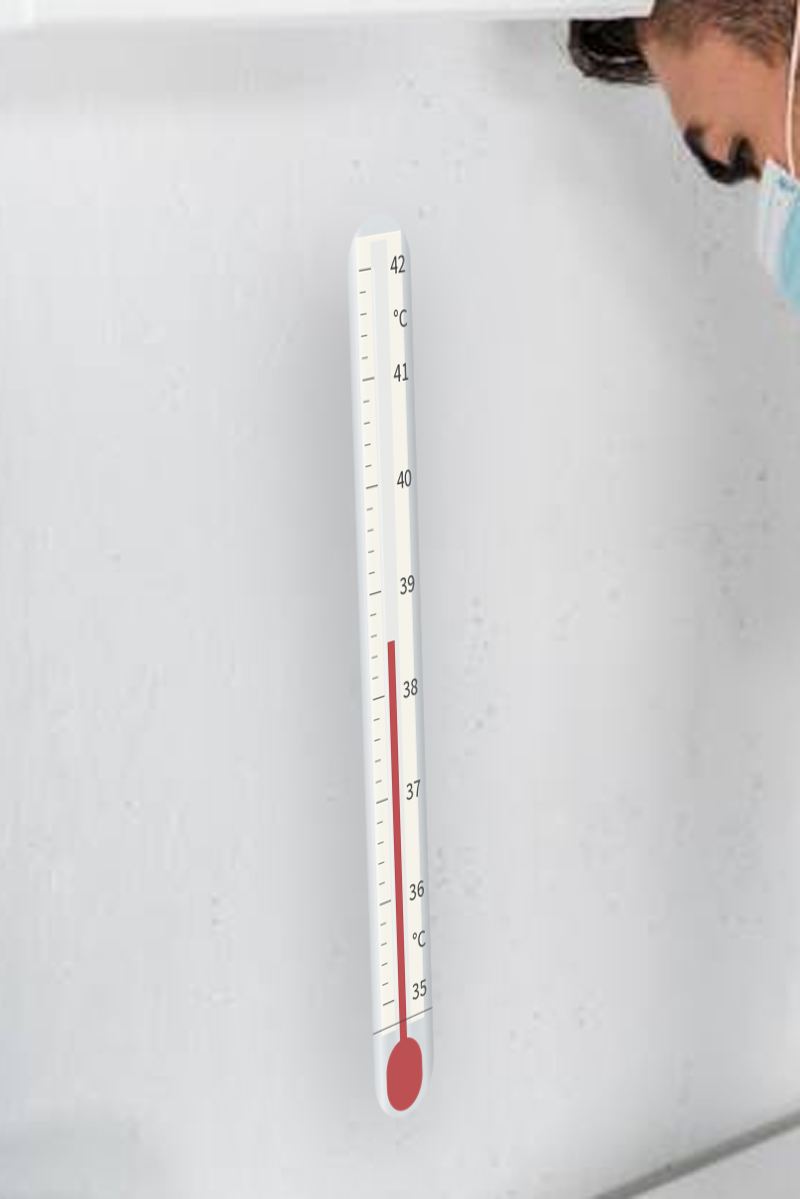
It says 38.5 °C
